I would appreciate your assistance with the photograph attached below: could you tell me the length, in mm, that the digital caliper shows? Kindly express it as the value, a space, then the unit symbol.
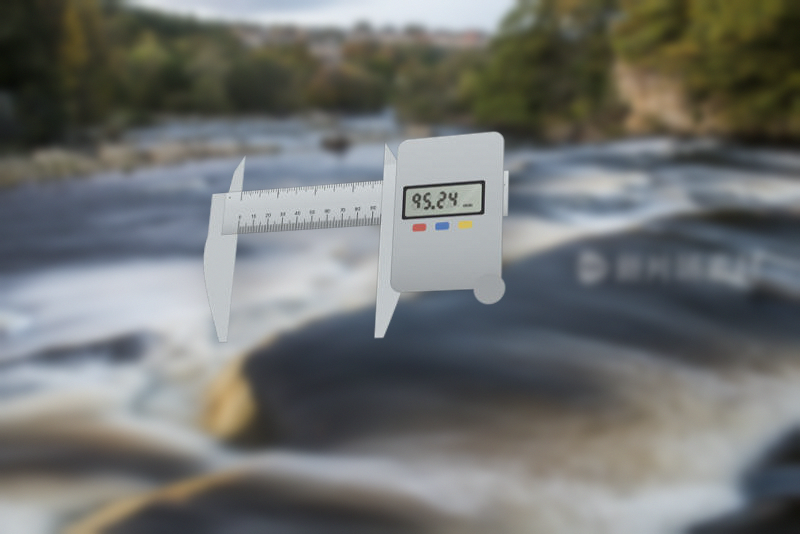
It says 95.24 mm
